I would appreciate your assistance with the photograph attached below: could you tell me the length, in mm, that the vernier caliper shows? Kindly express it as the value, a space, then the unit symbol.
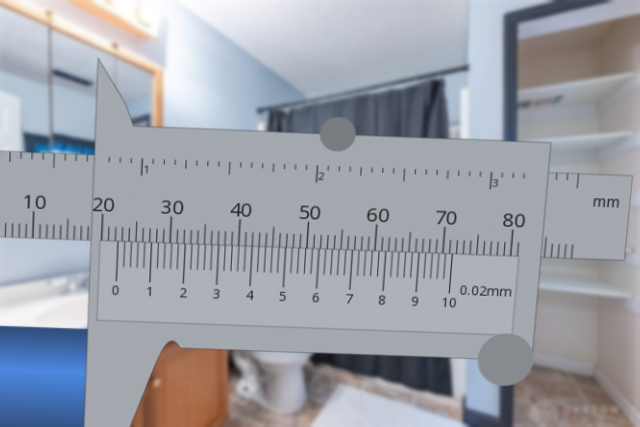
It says 22.4 mm
